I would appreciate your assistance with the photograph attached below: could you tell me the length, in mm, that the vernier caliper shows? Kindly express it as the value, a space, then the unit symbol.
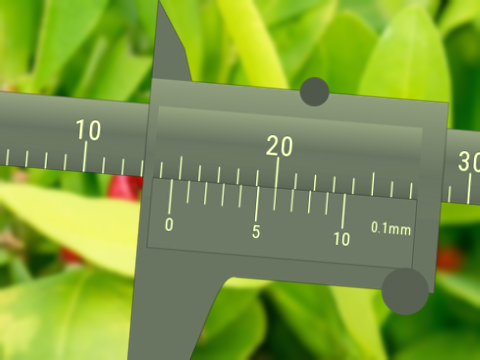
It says 14.6 mm
